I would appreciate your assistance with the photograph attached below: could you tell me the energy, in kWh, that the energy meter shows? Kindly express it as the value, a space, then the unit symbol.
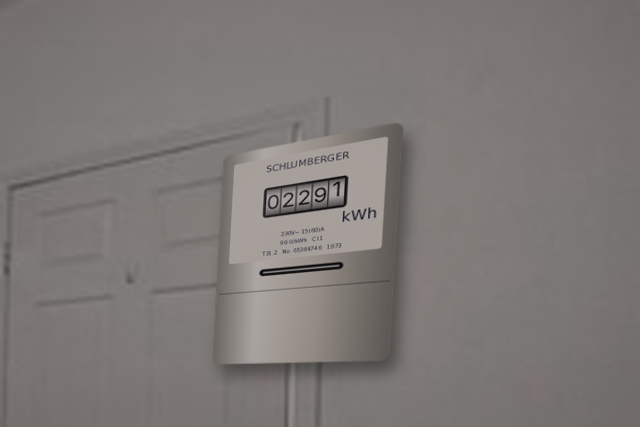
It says 2291 kWh
